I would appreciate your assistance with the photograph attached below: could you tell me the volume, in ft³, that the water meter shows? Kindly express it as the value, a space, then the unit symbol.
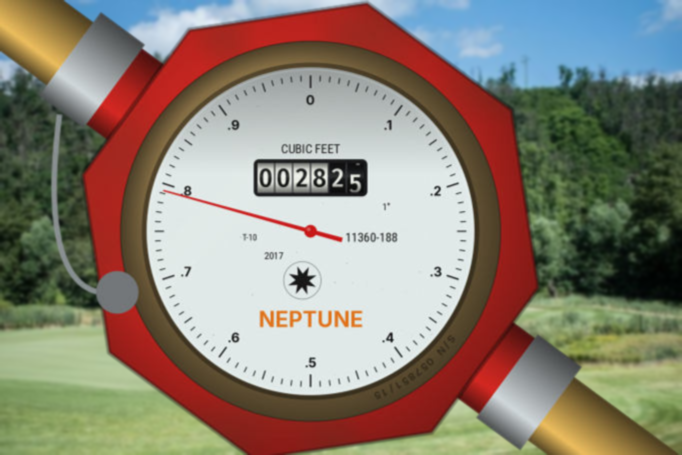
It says 2824.79 ft³
